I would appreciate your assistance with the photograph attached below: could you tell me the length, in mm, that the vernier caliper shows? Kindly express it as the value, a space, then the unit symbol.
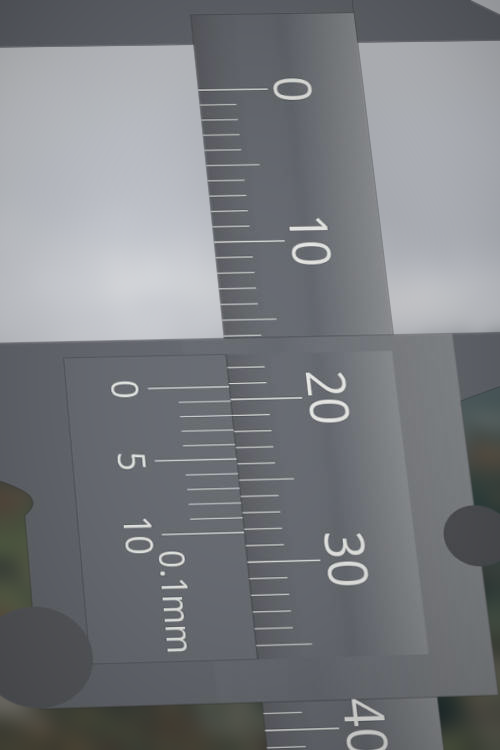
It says 19.2 mm
